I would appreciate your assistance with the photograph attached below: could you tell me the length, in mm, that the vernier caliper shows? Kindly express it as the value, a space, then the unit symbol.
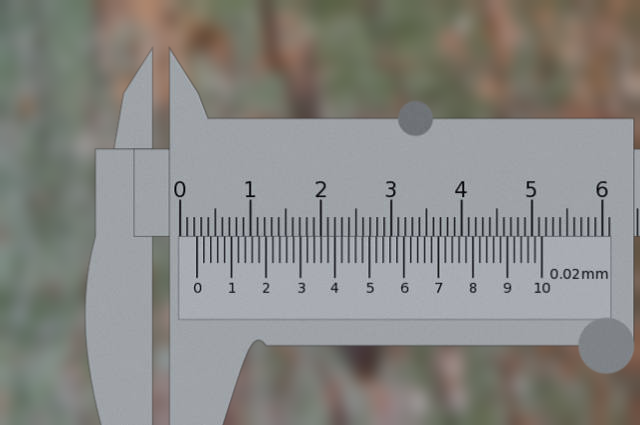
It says 2.4 mm
